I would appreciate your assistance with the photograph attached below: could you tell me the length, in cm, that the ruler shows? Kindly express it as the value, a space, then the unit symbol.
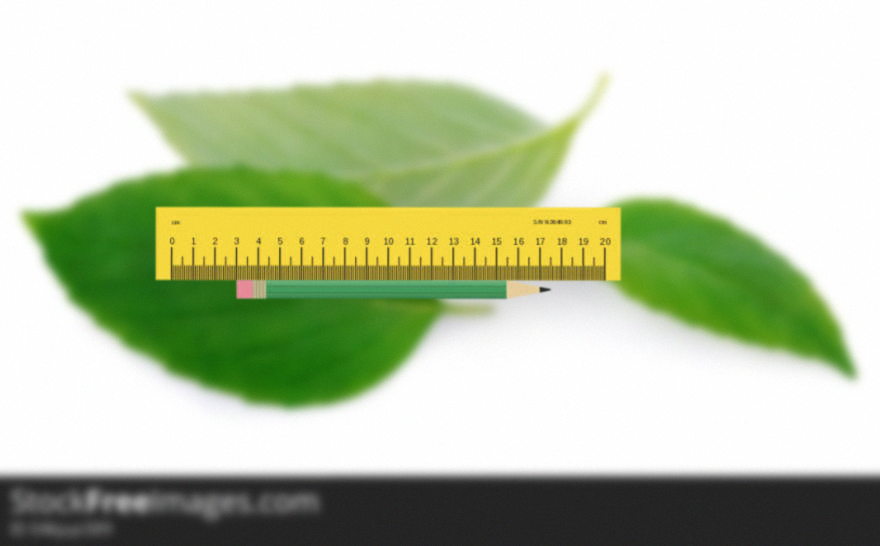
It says 14.5 cm
